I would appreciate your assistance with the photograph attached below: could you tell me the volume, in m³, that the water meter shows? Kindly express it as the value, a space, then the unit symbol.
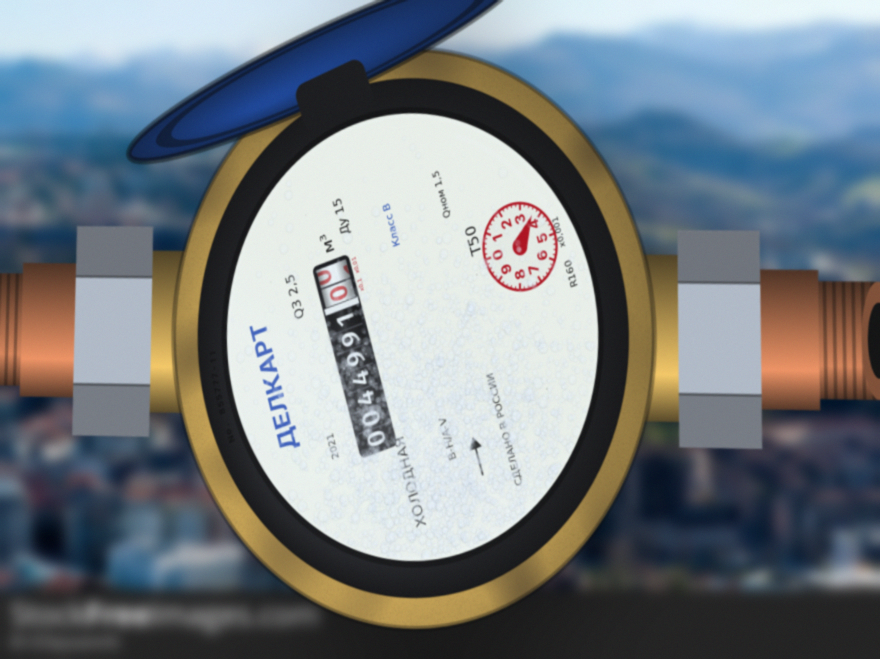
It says 44991.003 m³
